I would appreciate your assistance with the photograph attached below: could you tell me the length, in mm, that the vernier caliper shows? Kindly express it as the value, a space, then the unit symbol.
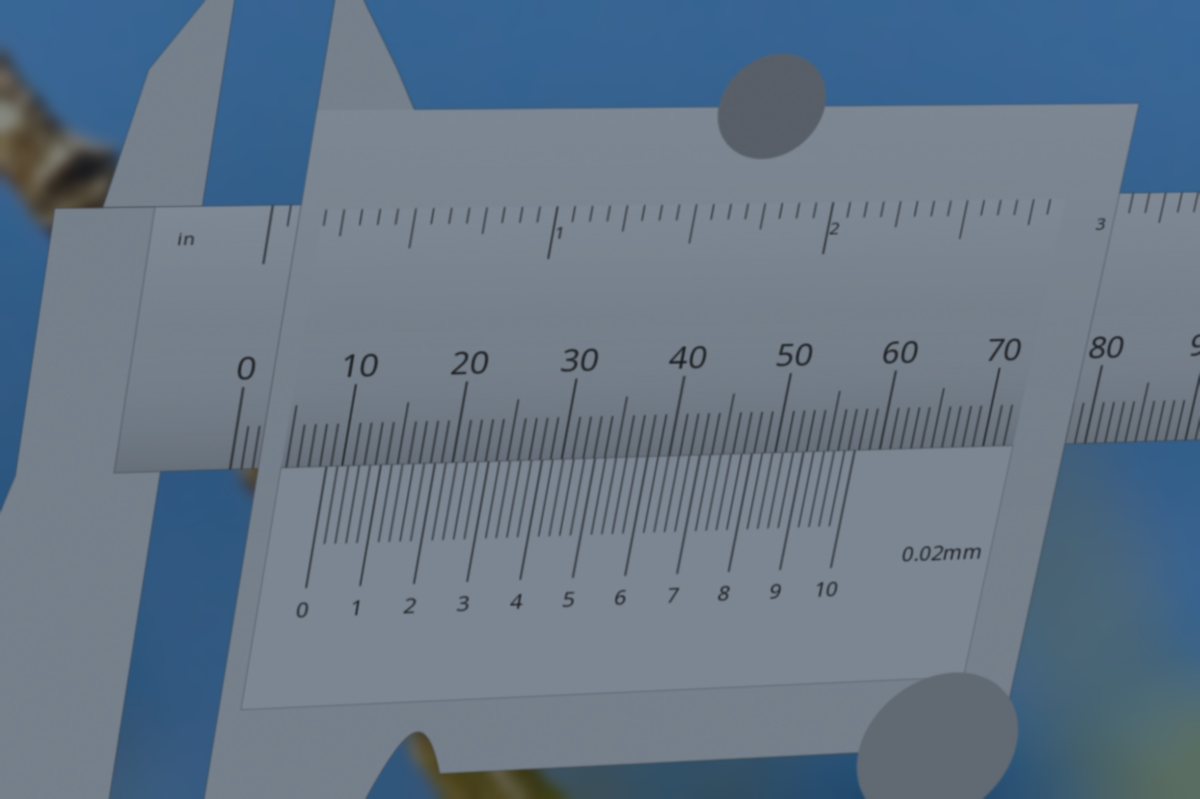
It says 8.6 mm
